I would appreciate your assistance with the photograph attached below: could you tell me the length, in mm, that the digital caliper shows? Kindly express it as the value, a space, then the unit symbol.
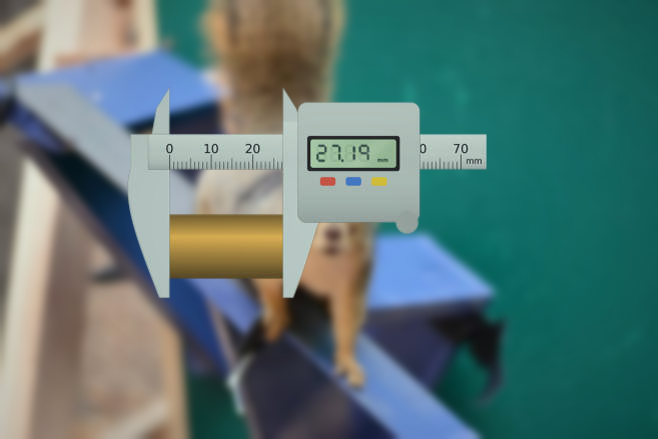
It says 27.19 mm
